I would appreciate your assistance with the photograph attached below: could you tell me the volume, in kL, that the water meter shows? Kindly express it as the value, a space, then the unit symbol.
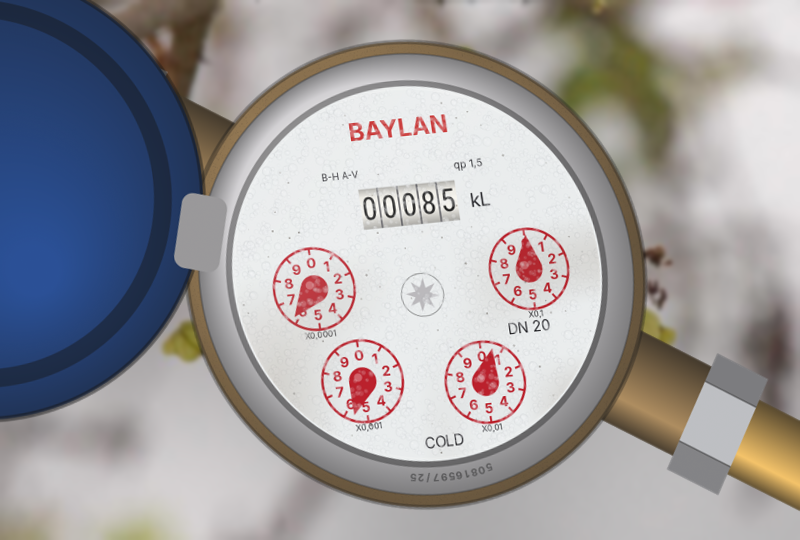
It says 85.0056 kL
